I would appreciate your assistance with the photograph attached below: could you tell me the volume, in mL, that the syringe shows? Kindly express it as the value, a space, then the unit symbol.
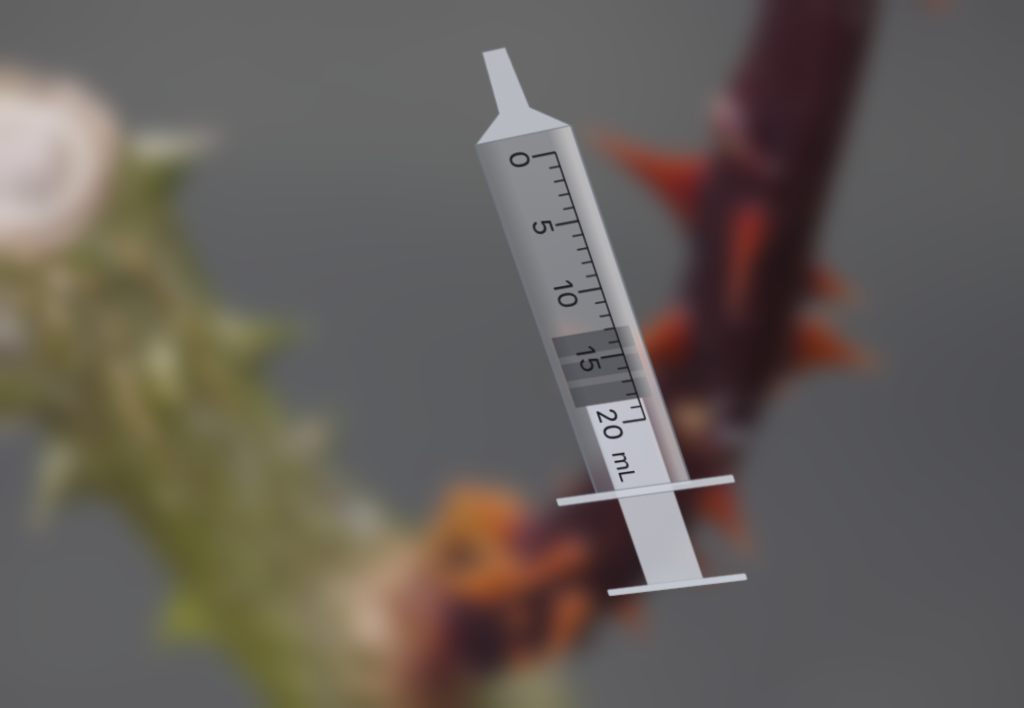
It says 13 mL
